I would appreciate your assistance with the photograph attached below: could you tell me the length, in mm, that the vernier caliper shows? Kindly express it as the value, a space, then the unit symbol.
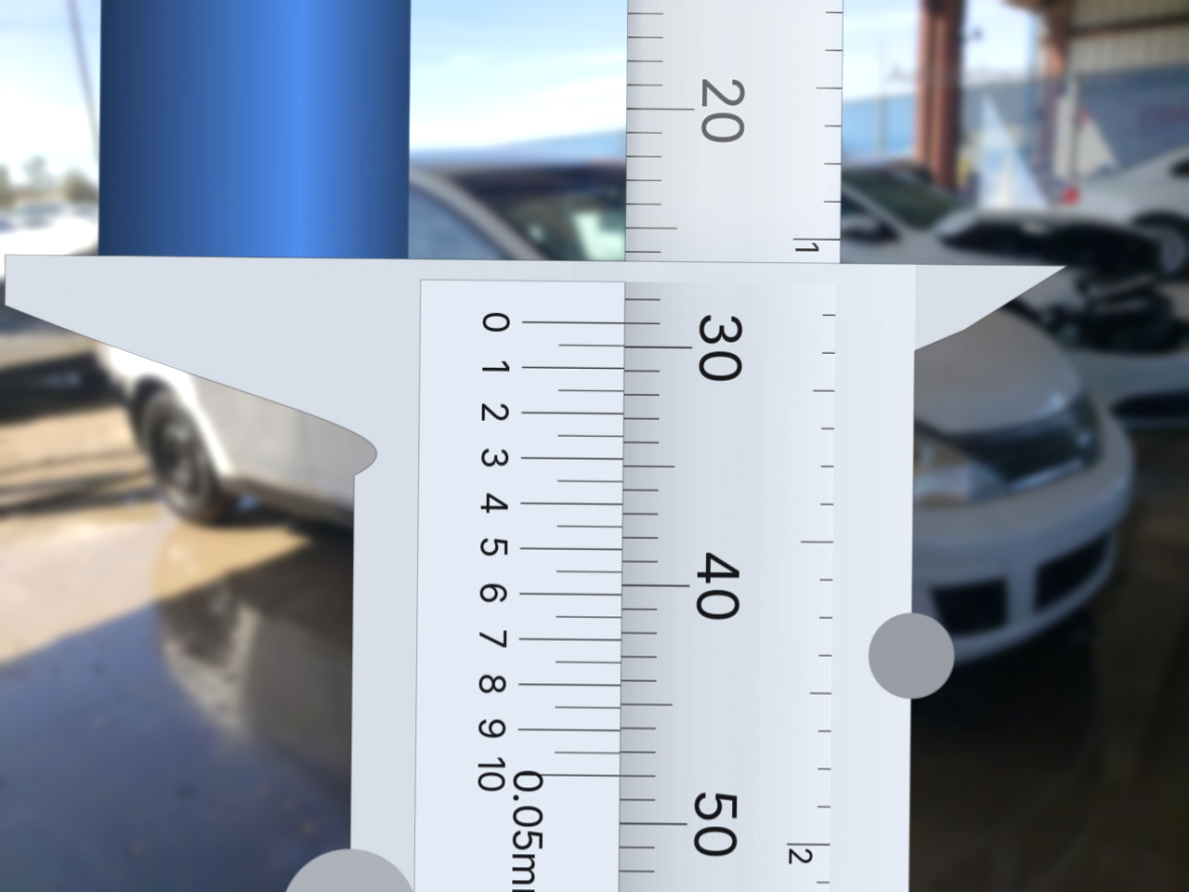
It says 29.00 mm
